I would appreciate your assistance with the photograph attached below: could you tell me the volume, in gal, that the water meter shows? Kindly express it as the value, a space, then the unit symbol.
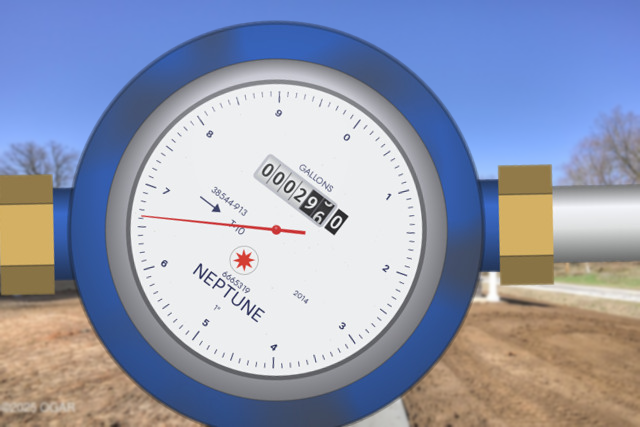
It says 2956.6 gal
